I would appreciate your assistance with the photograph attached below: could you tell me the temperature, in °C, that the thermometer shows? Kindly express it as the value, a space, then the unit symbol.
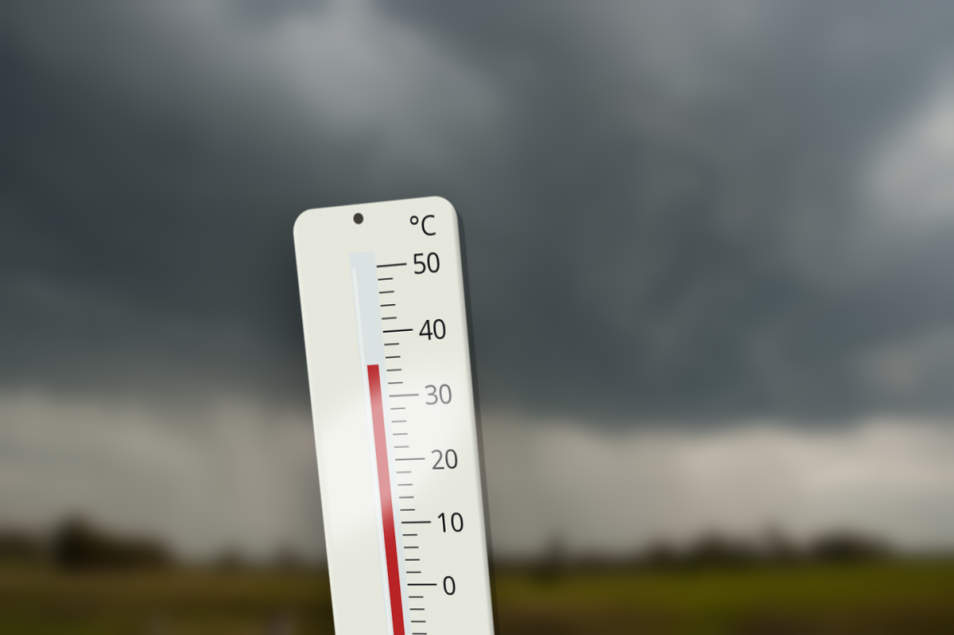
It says 35 °C
